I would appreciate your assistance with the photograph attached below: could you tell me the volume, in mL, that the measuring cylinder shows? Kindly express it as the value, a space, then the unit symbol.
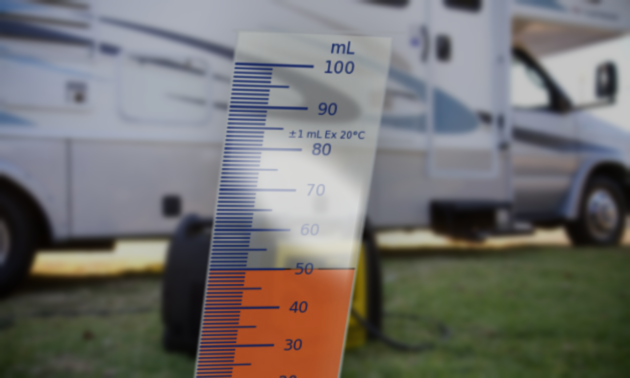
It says 50 mL
